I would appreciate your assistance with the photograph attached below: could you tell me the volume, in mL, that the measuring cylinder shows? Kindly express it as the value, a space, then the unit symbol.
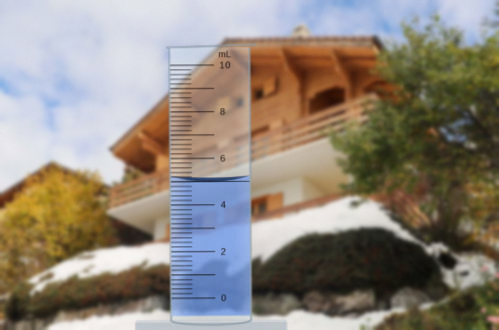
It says 5 mL
